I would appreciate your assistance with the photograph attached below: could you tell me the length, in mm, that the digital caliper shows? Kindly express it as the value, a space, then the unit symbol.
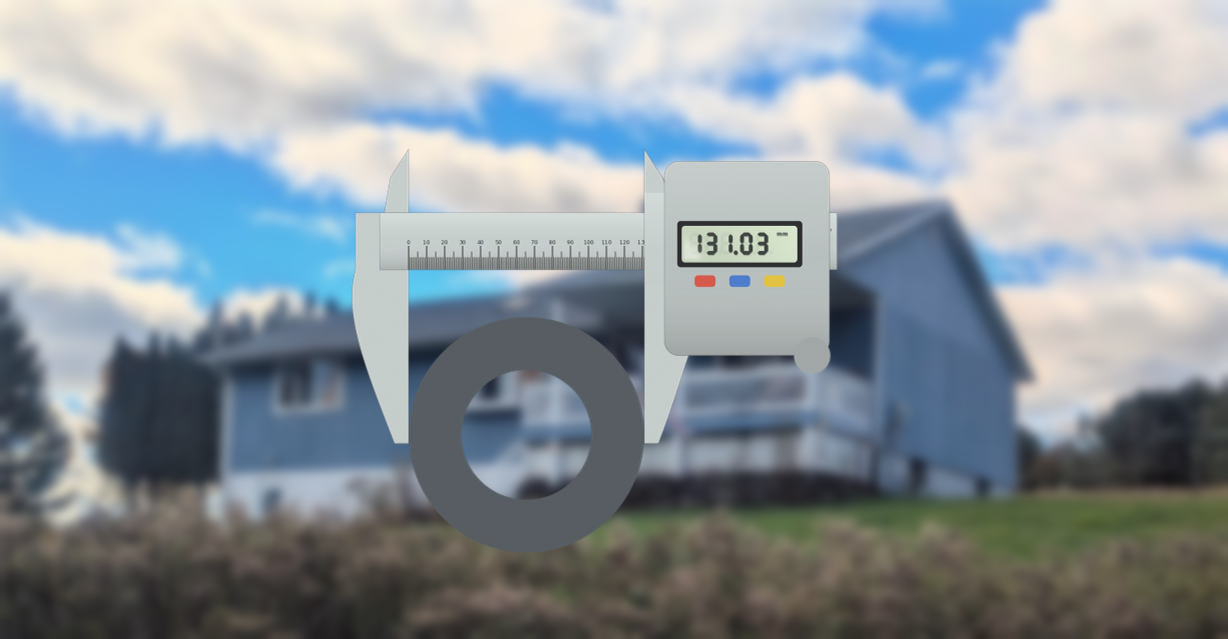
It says 131.03 mm
